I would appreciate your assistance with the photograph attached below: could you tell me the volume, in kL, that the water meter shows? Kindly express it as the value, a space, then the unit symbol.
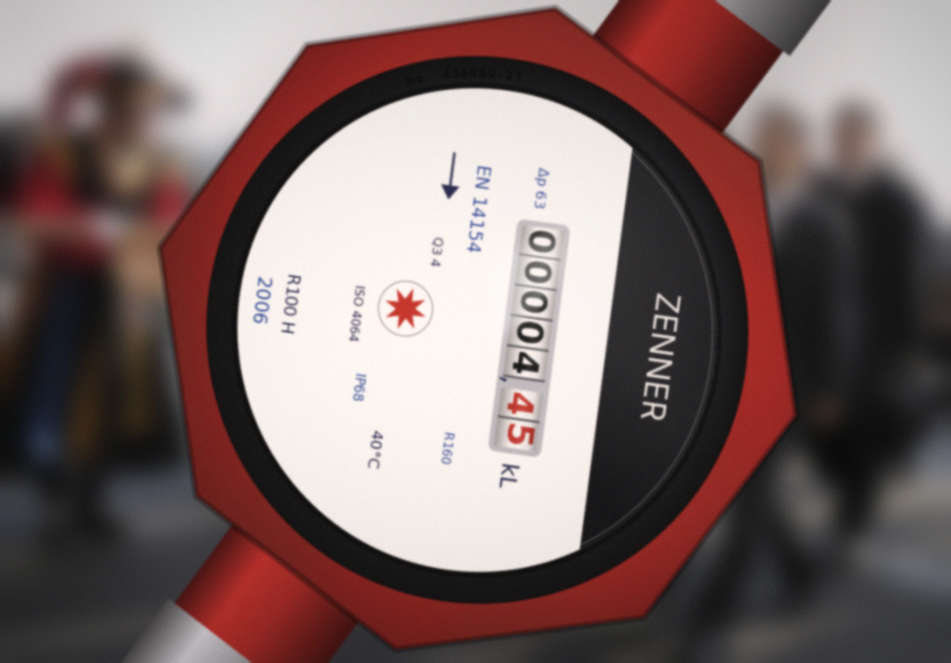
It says 4.45 kL
